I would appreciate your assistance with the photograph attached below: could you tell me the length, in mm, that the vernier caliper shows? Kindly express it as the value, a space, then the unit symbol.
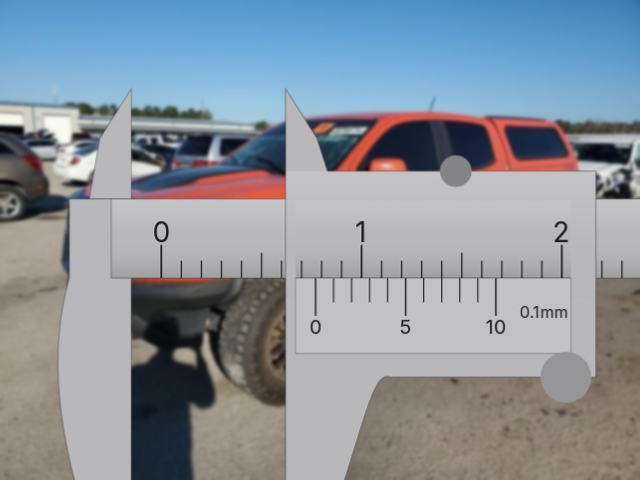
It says 7.7 mm
